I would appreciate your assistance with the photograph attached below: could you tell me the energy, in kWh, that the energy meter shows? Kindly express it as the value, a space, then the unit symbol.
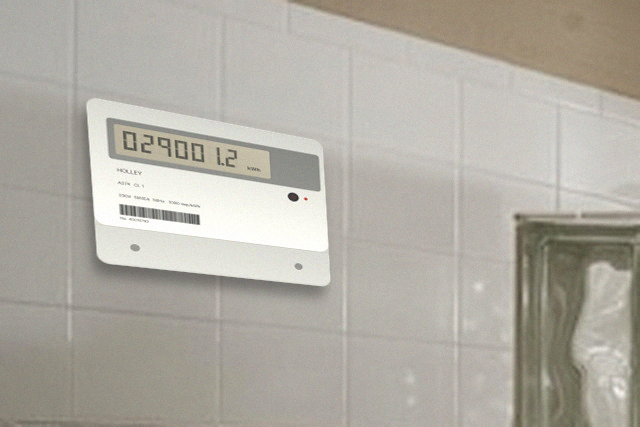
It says 29001.2 kWh
